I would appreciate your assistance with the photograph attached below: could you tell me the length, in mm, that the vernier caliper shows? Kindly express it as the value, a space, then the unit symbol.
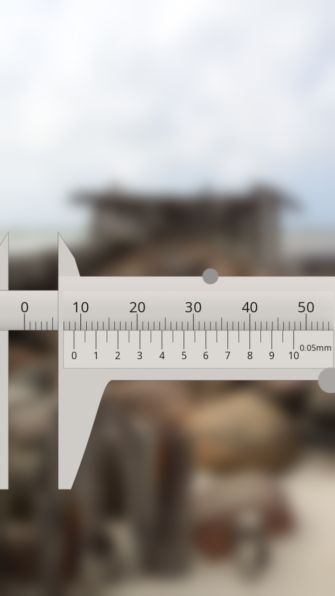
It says 8.8 mm
